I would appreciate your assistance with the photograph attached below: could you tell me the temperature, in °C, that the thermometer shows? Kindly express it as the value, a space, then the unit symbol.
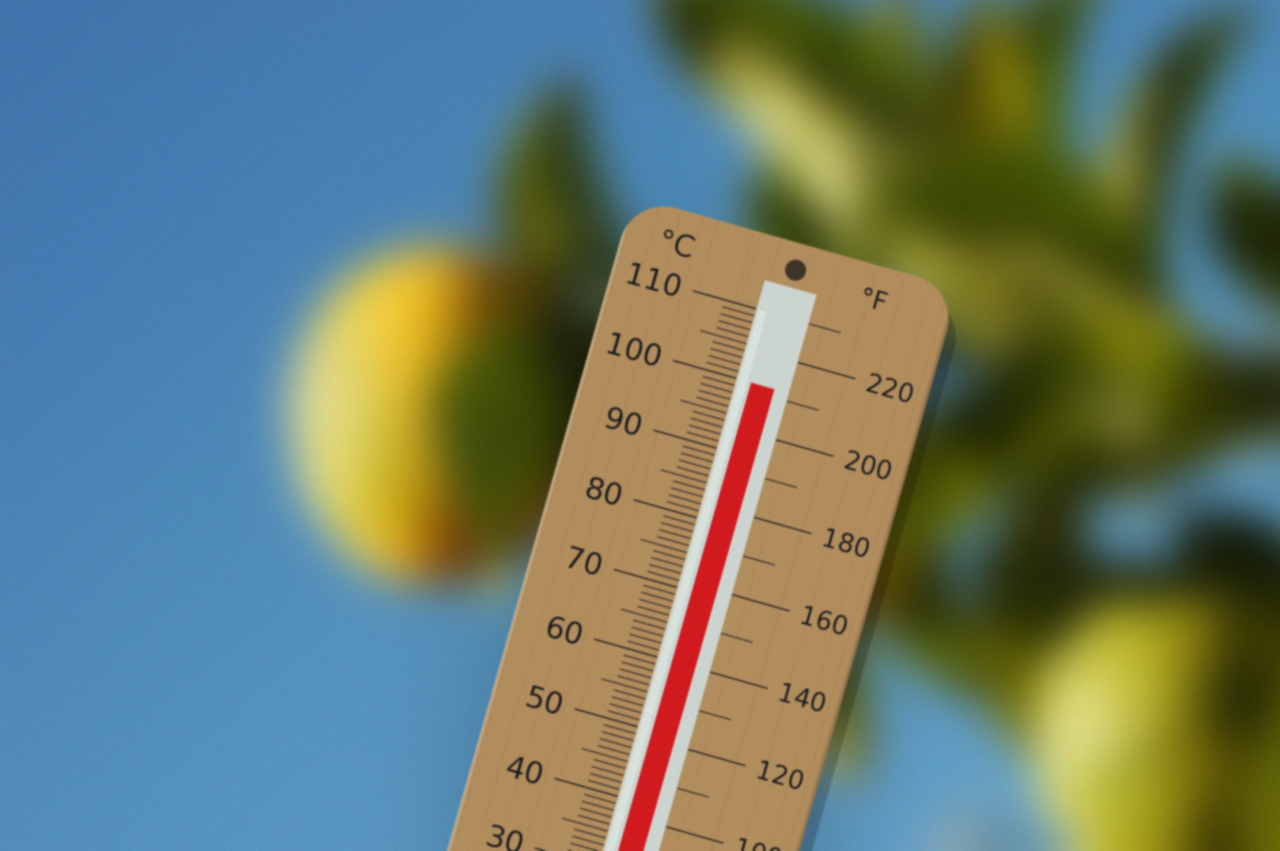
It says 100 °C
